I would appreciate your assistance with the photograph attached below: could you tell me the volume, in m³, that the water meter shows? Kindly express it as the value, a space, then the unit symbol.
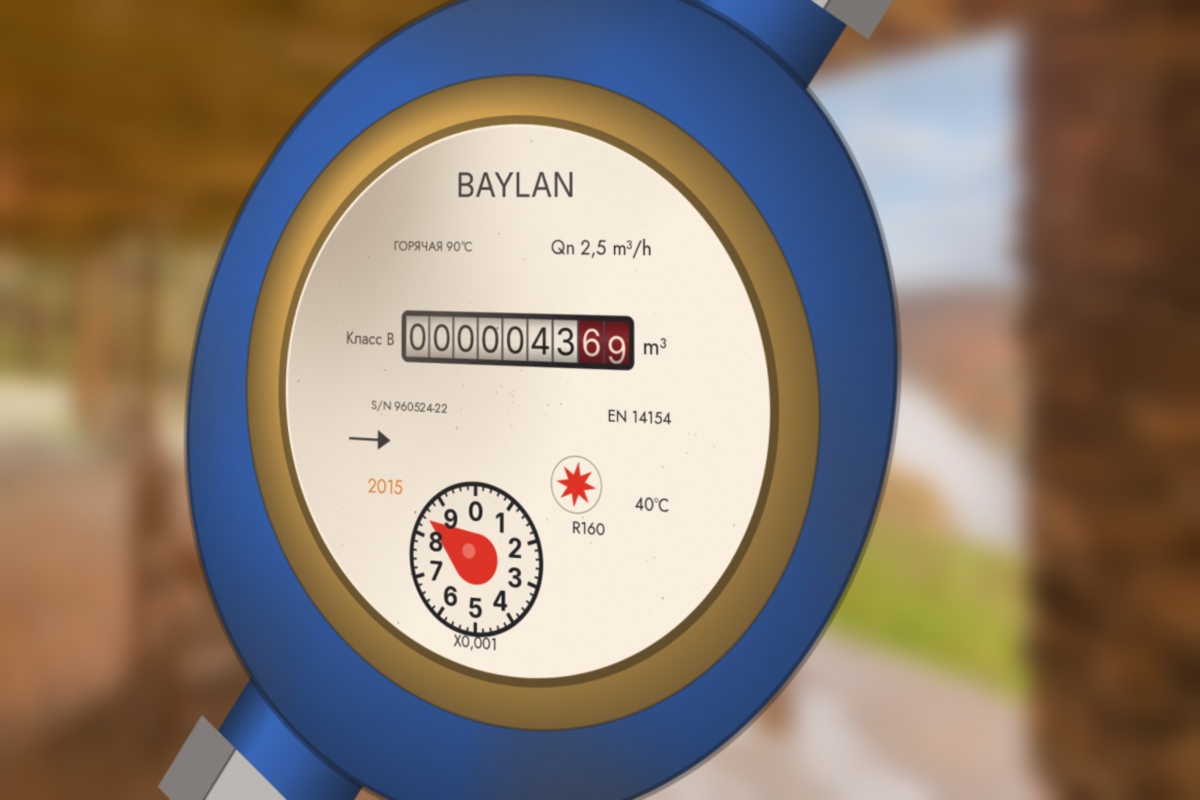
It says 43.688 m³
